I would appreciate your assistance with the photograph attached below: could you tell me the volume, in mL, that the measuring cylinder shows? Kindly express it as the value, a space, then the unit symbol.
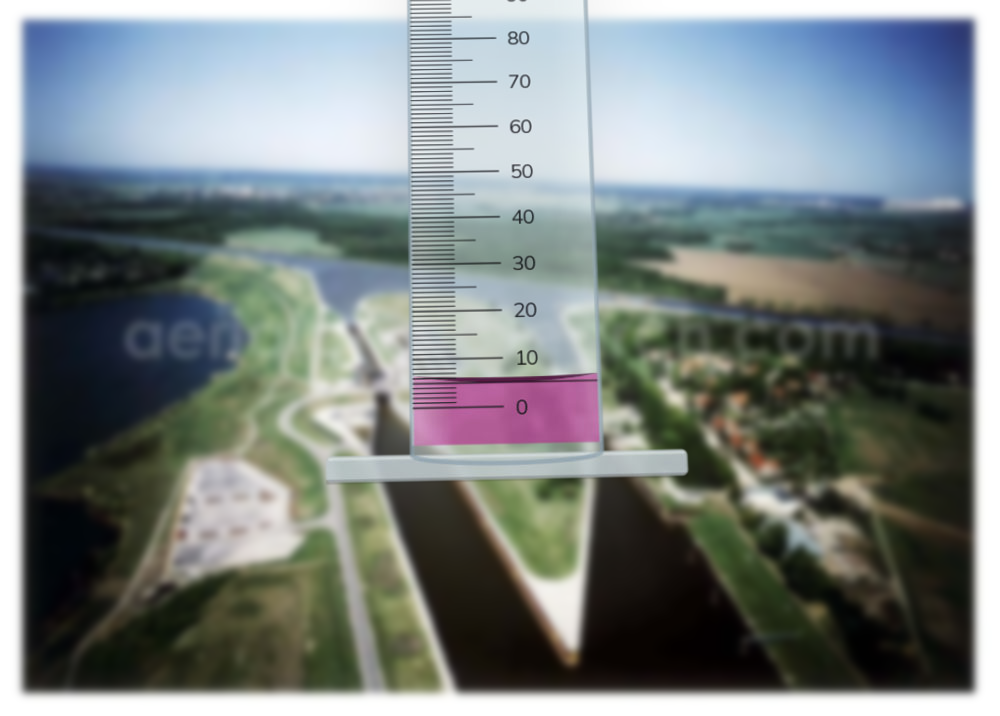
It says 5 mL
